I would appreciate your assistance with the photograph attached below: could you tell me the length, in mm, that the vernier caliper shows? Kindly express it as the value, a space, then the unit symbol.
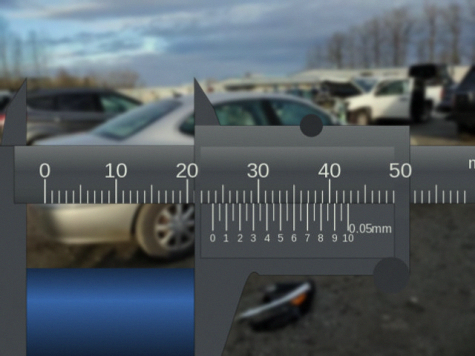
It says 23.6 mm
